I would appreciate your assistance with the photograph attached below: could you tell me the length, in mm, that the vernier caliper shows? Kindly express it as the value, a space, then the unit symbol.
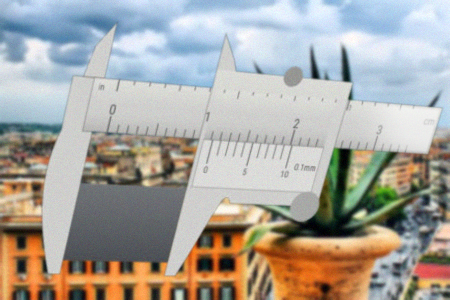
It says 11.2 mm
